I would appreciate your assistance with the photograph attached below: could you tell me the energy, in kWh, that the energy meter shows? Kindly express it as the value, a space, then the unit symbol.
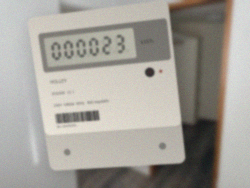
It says 23 kWh
